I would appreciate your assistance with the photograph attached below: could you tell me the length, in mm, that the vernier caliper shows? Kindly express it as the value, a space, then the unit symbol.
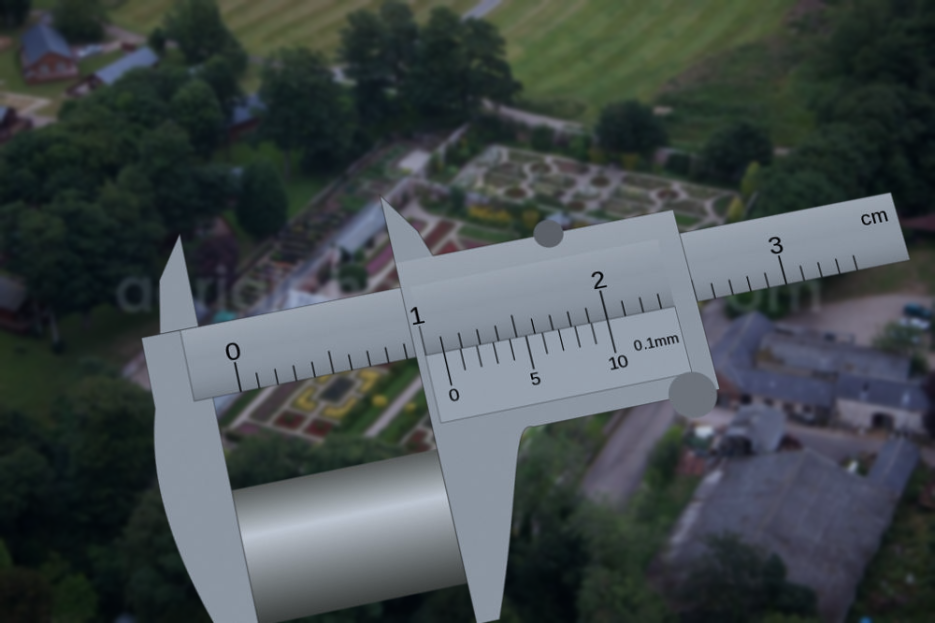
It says 11.0 mm
